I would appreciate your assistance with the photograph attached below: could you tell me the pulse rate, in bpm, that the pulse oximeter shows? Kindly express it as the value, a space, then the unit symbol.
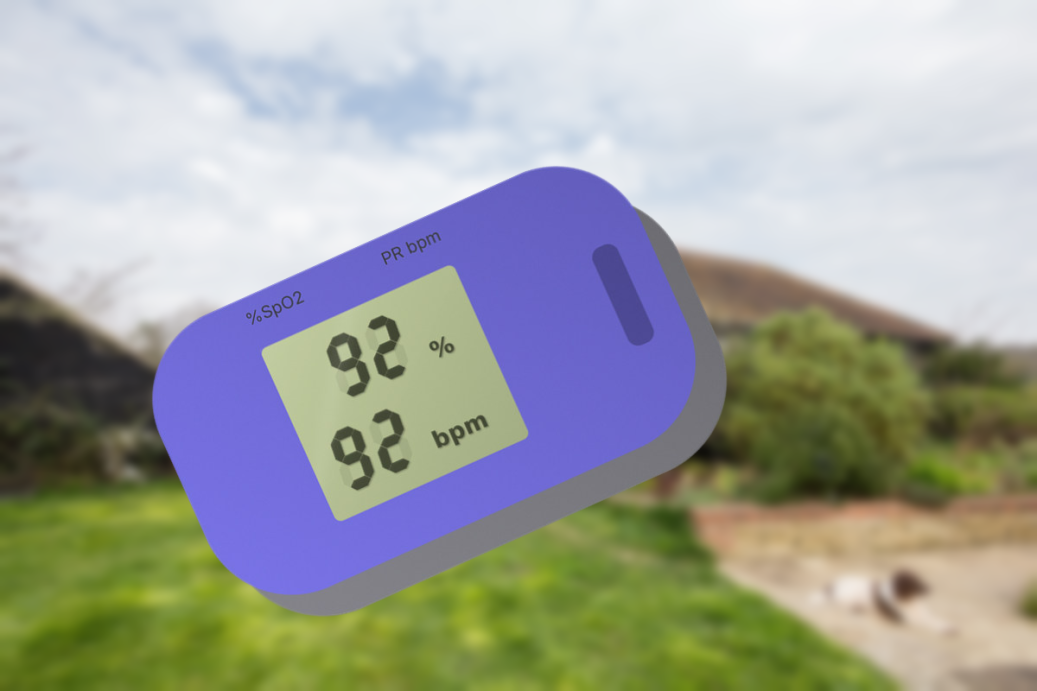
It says 92 bpm
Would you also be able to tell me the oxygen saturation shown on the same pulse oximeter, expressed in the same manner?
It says 92 %
